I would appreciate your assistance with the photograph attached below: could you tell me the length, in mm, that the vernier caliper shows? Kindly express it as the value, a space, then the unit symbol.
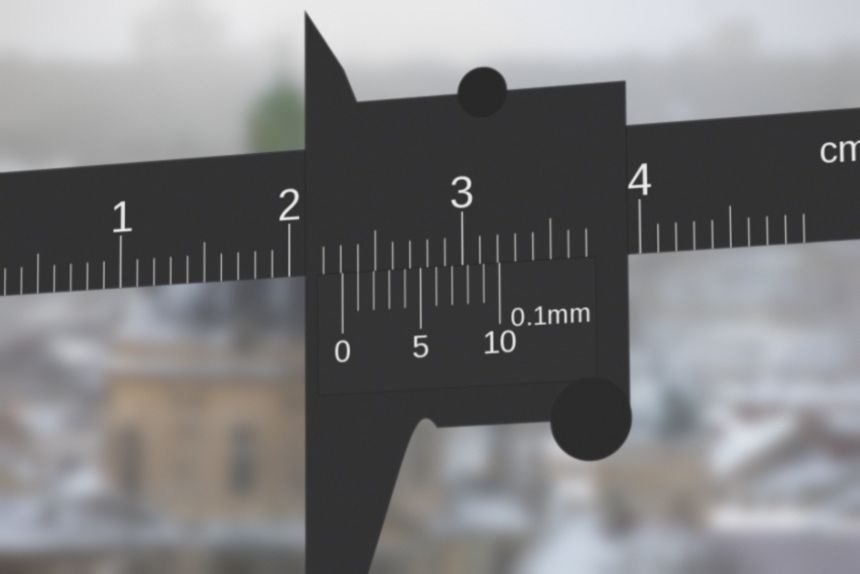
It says 23.1 mm
